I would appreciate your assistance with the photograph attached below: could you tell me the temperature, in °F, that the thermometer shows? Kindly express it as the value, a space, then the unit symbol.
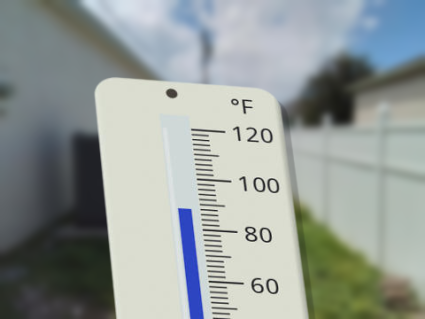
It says 88 °F
